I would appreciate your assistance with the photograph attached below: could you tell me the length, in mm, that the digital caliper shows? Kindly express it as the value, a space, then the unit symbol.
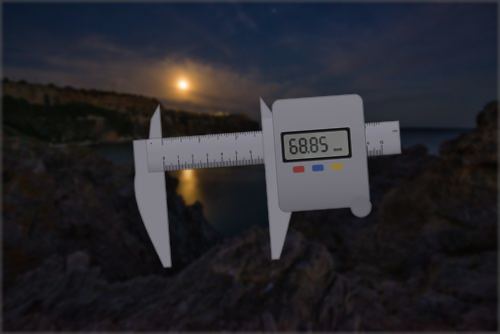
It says 68.85 mm
